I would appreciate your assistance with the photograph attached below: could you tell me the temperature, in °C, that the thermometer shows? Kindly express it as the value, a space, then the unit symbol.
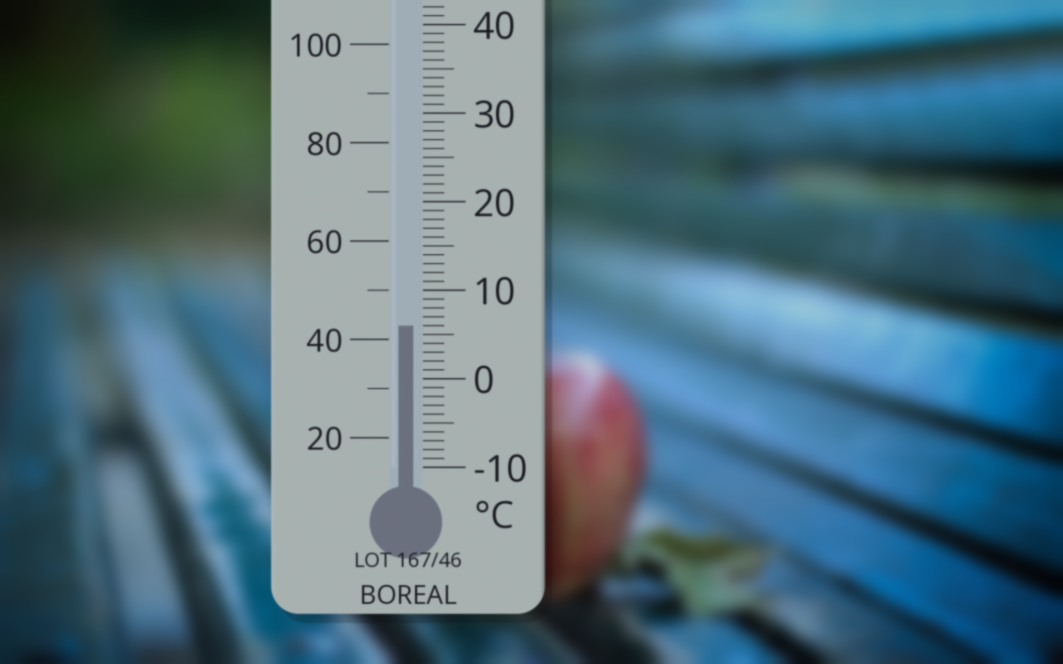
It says 6 °C
